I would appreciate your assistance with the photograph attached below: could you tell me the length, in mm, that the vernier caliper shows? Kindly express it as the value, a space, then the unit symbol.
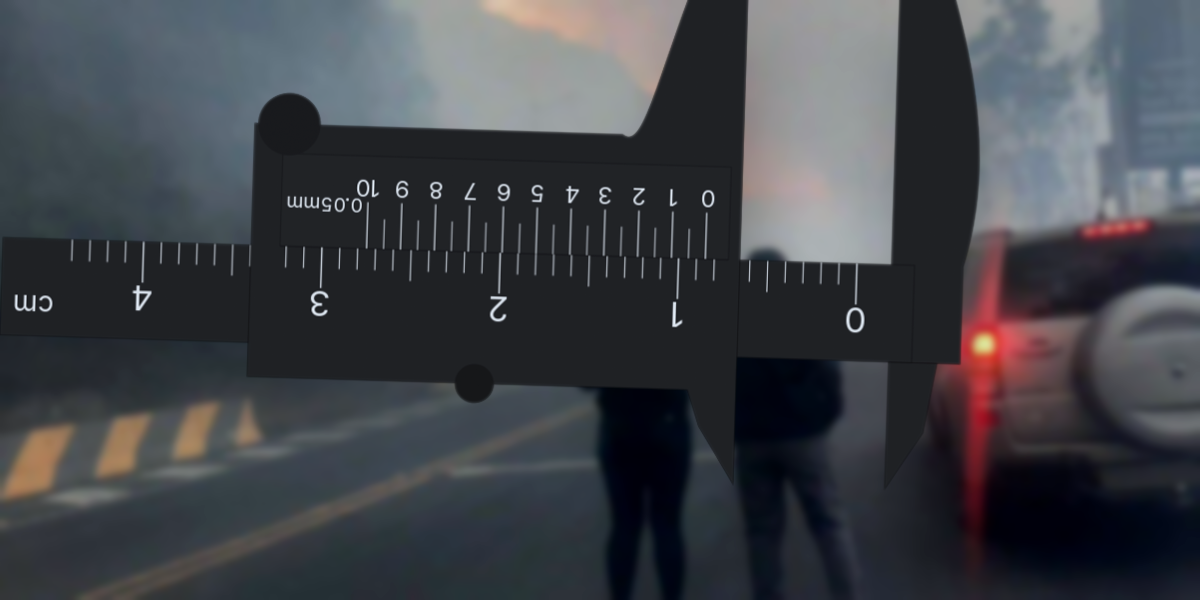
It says 8.5 mm
